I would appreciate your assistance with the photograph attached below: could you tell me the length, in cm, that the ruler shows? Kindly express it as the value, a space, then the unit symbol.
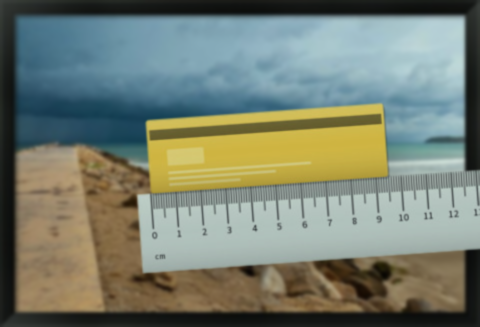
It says 9.5 cm
